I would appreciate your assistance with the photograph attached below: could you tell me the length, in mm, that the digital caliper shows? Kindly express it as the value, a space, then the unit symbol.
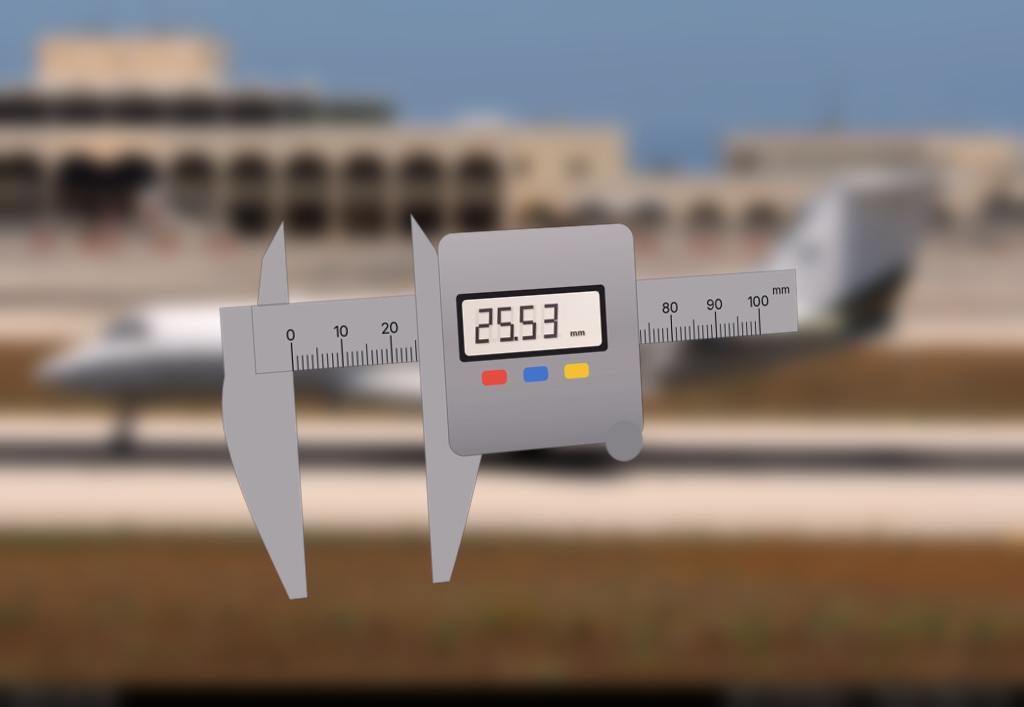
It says 25.53 mm
